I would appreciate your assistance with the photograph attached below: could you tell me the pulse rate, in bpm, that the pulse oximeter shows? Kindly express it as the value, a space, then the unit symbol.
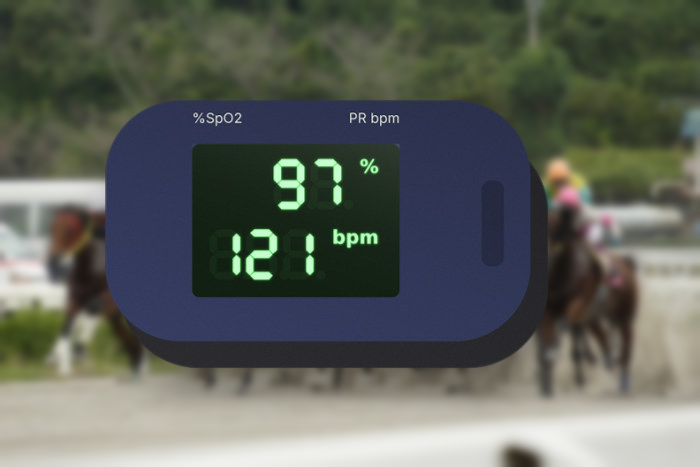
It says 121 bpm
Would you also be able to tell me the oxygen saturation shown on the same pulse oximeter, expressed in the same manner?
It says 97 %
